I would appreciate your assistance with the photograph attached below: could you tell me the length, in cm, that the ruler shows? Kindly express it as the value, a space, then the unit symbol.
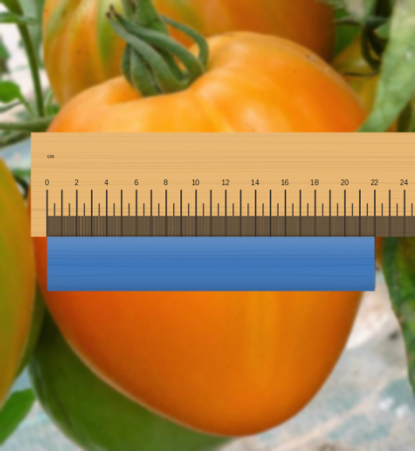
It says 22 cm
